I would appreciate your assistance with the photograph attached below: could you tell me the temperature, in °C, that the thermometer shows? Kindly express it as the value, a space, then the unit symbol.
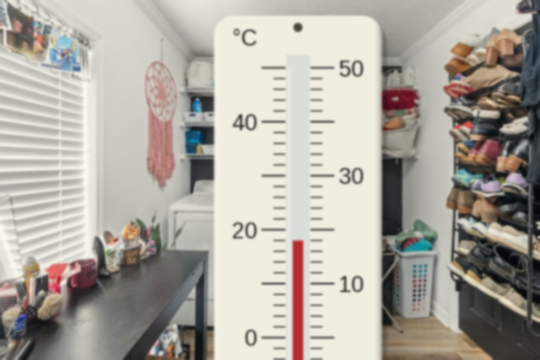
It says 18 °C
